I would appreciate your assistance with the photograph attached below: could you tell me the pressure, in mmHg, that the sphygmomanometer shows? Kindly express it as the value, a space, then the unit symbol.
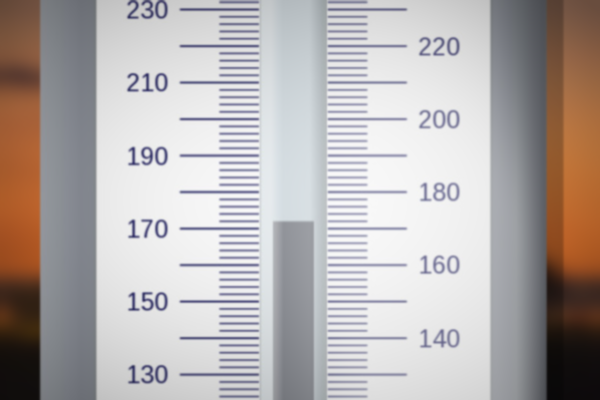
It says 172 mmHg
